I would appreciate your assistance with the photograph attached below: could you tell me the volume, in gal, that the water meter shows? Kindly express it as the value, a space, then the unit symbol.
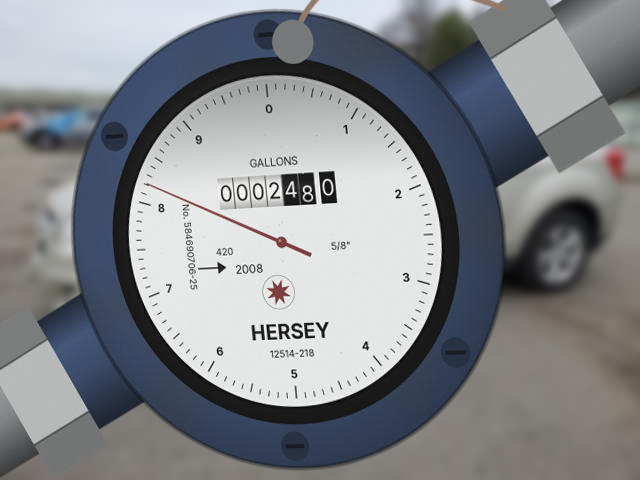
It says 2478.2 gal
